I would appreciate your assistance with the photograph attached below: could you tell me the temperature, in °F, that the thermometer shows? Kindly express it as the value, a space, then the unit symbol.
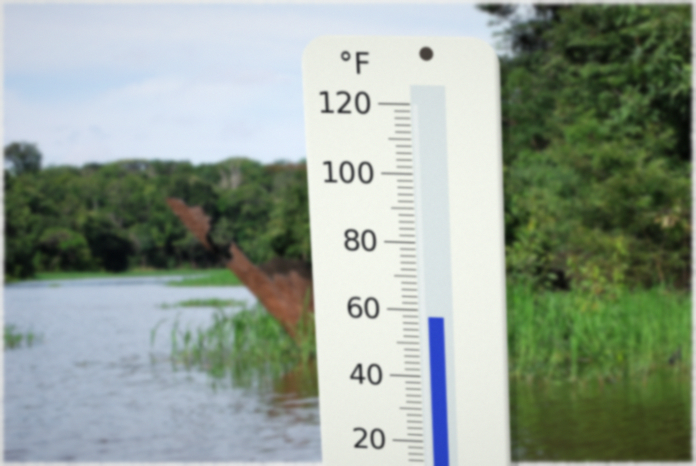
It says 58 °F
